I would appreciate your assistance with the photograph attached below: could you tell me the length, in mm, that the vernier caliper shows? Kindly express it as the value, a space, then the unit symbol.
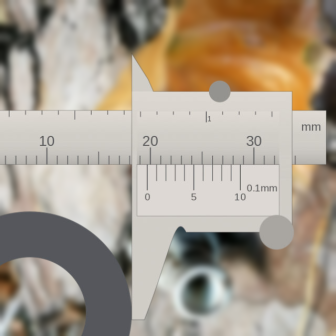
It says 19.7 mm
